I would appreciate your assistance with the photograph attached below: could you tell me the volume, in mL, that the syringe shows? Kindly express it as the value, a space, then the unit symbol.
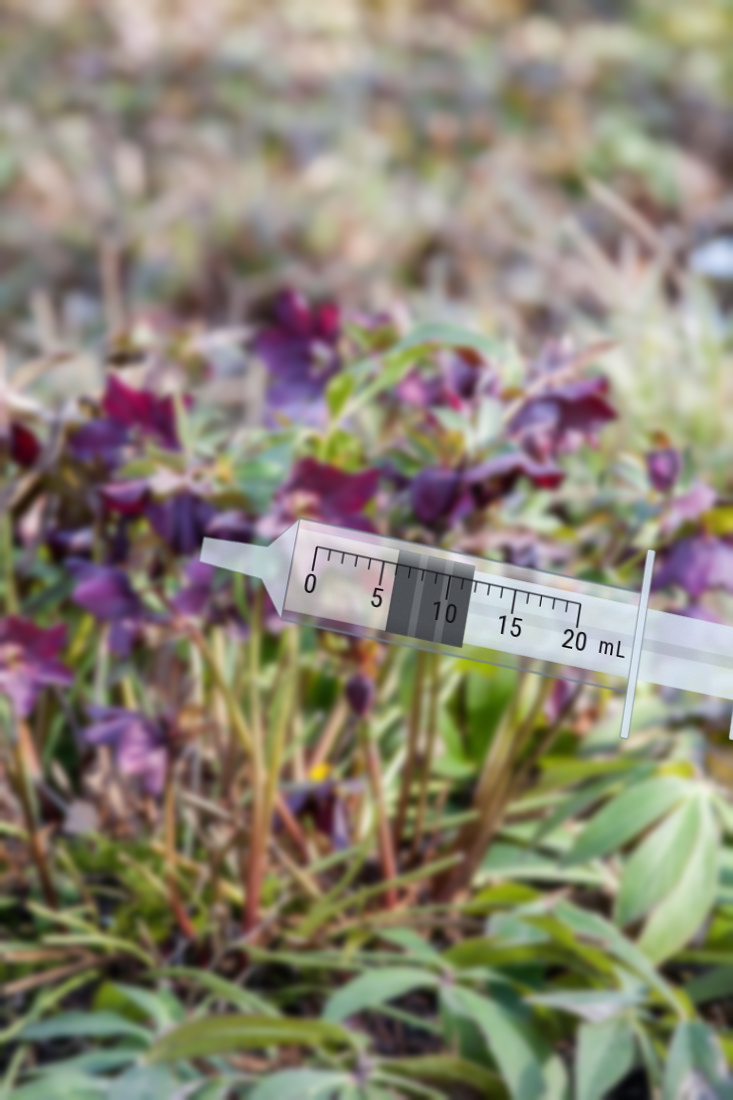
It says 6 mL
